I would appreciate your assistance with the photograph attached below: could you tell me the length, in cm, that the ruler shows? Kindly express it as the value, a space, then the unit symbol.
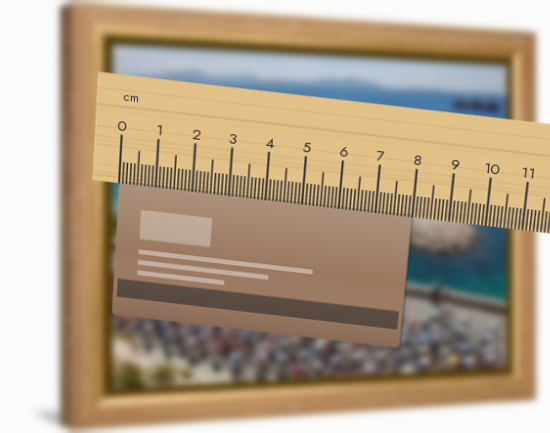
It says 8 cm
